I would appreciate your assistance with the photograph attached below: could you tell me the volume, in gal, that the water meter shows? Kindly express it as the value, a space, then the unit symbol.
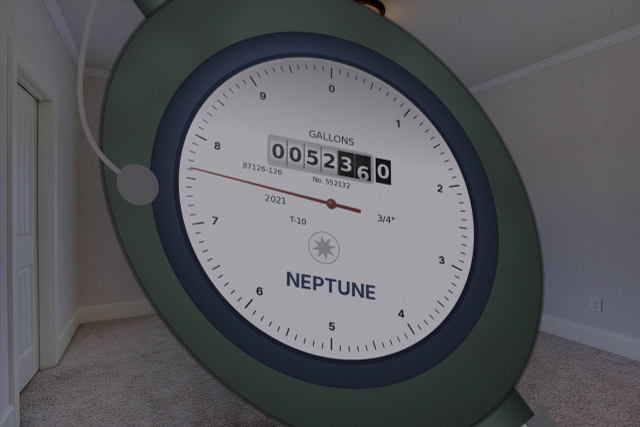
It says 52357.6 gal
